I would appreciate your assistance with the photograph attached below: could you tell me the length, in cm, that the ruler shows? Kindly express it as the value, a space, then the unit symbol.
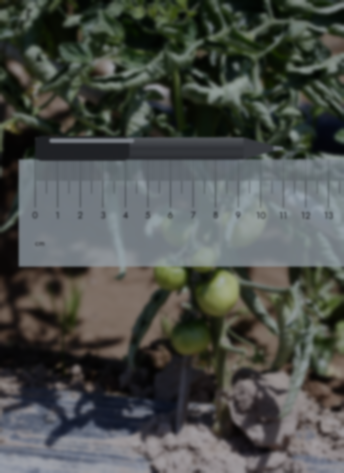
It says 11 cm
